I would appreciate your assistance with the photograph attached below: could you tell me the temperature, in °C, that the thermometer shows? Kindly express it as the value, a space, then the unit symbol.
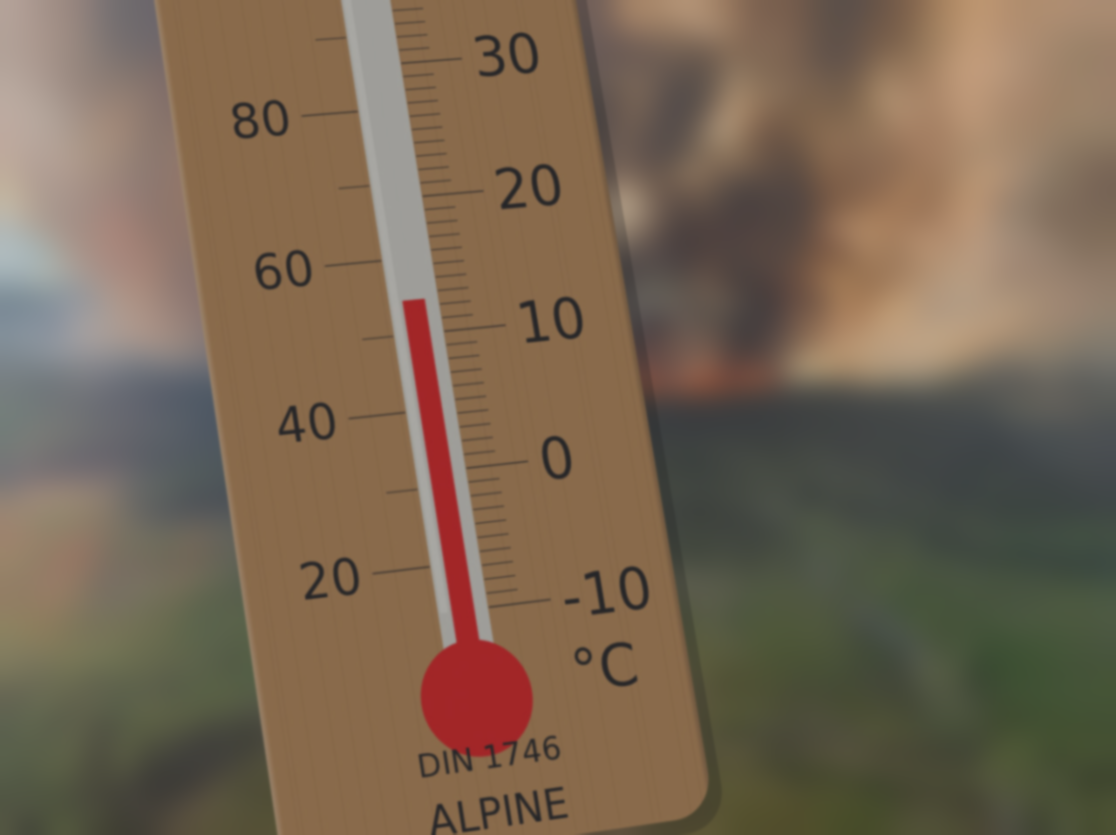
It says 12.5 °C
